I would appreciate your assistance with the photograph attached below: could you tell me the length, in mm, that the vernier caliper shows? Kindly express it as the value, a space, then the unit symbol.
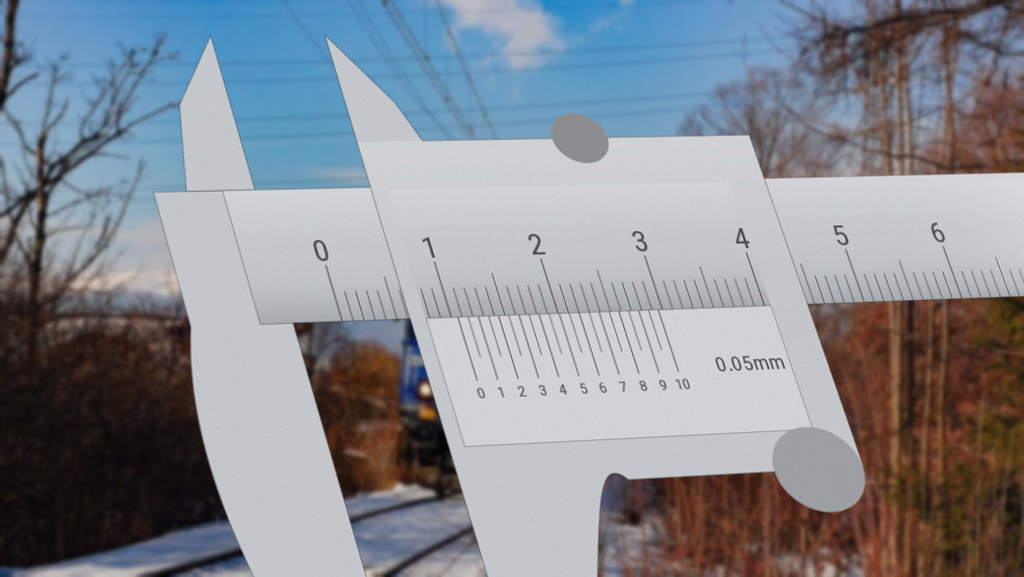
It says 10.6 mm
